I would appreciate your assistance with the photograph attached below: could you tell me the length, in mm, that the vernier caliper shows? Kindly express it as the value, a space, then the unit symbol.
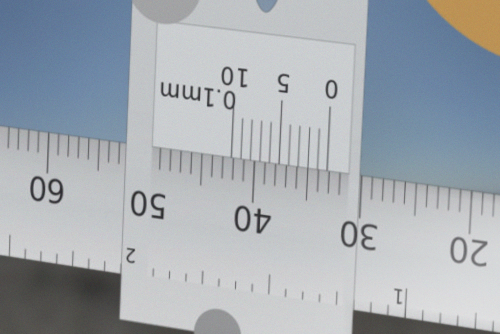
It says 33.2 mm
